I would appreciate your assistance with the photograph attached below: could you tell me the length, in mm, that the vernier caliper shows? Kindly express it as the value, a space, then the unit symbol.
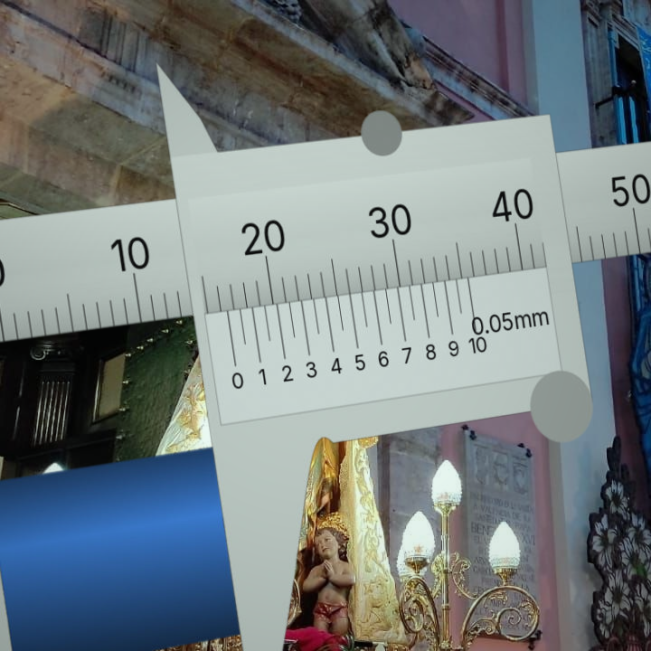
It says 16.5 mm
